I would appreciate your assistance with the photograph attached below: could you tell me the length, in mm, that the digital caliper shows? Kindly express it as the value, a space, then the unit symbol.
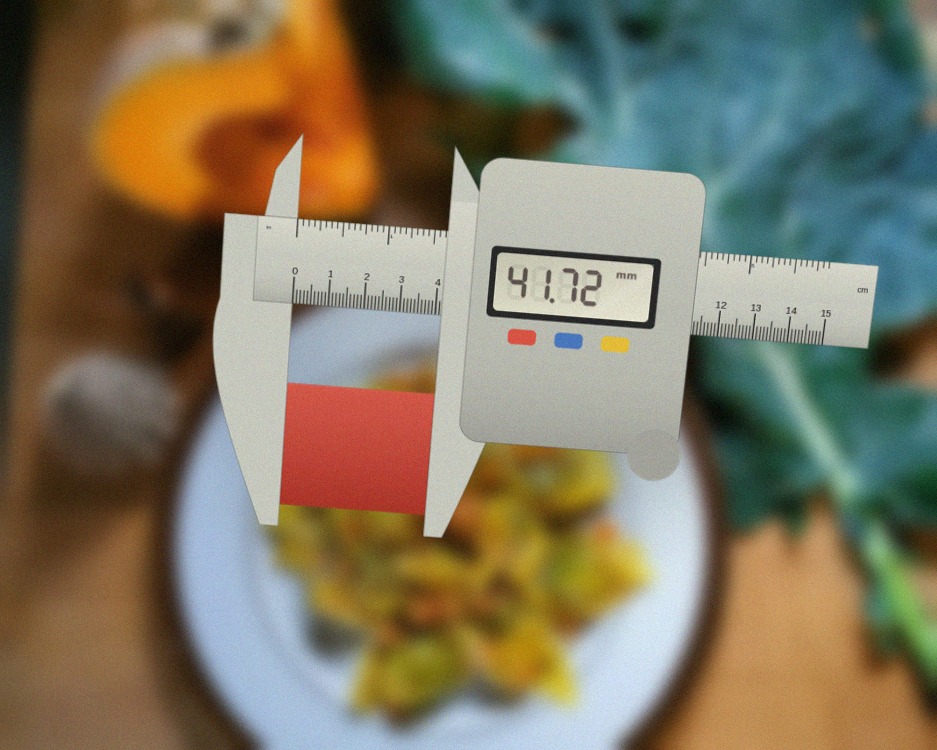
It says 41.72 mm
